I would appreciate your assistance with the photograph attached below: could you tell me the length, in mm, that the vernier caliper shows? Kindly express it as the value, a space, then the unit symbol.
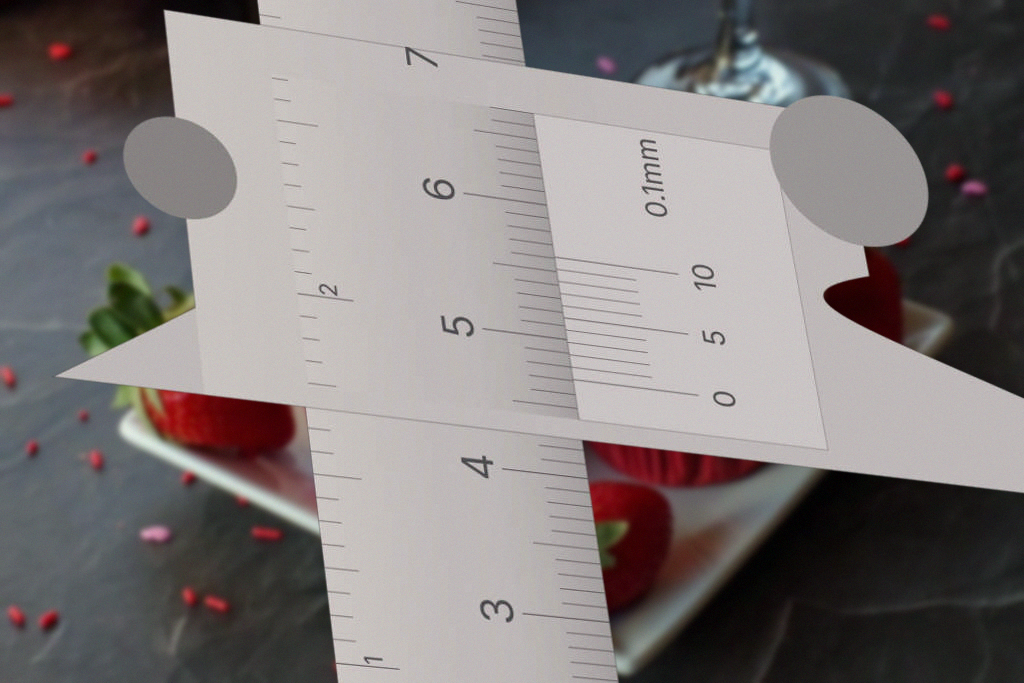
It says 47.1 mm
